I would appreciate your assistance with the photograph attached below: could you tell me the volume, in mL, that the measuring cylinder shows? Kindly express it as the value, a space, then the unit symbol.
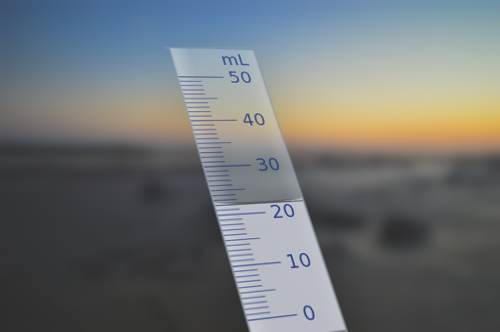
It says 22 mL
